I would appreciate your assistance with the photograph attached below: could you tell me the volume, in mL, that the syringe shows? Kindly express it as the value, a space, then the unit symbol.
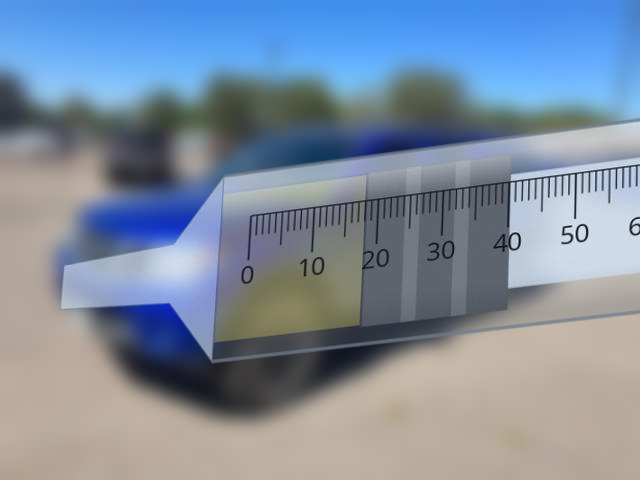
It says 18 mL
